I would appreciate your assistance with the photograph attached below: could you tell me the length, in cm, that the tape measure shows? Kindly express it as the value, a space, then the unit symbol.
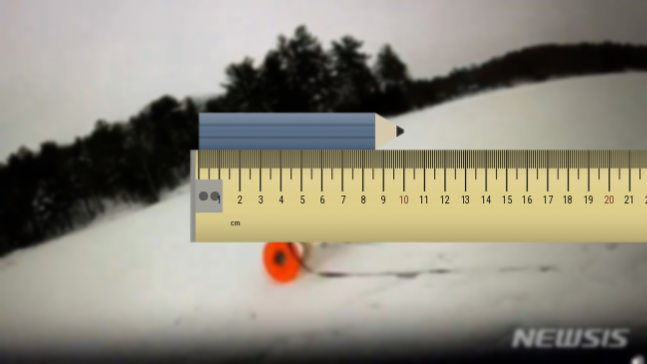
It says 10 cm
